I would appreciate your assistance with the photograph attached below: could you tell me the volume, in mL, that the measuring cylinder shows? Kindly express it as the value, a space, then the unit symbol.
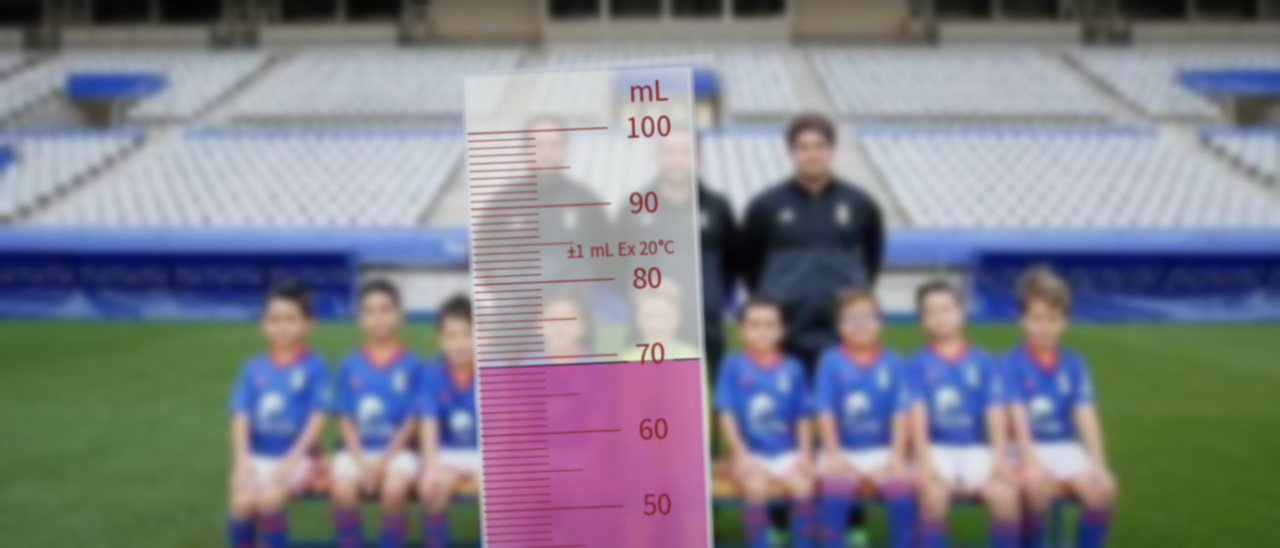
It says 69 mL
